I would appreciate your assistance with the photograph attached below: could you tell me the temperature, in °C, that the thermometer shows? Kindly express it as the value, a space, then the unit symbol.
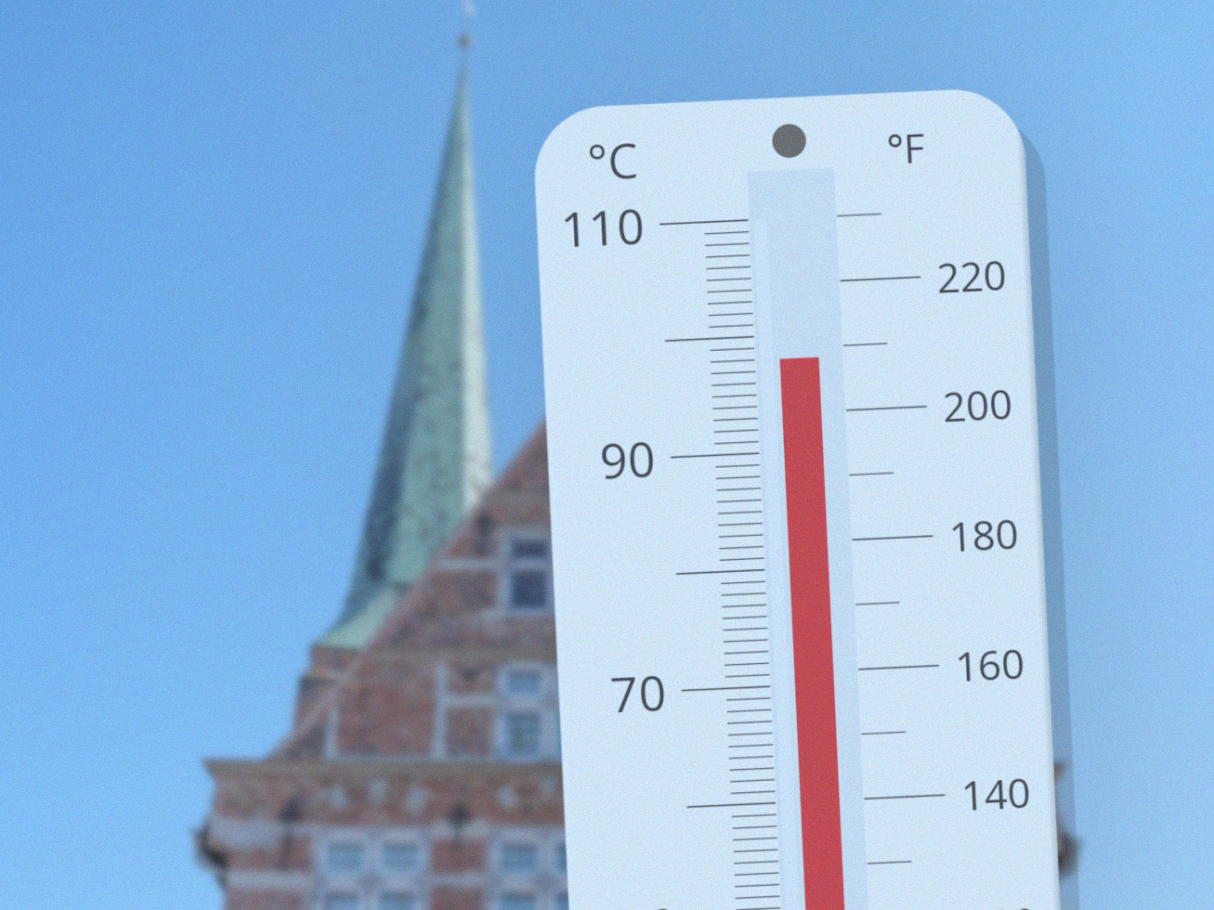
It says 98 °C
